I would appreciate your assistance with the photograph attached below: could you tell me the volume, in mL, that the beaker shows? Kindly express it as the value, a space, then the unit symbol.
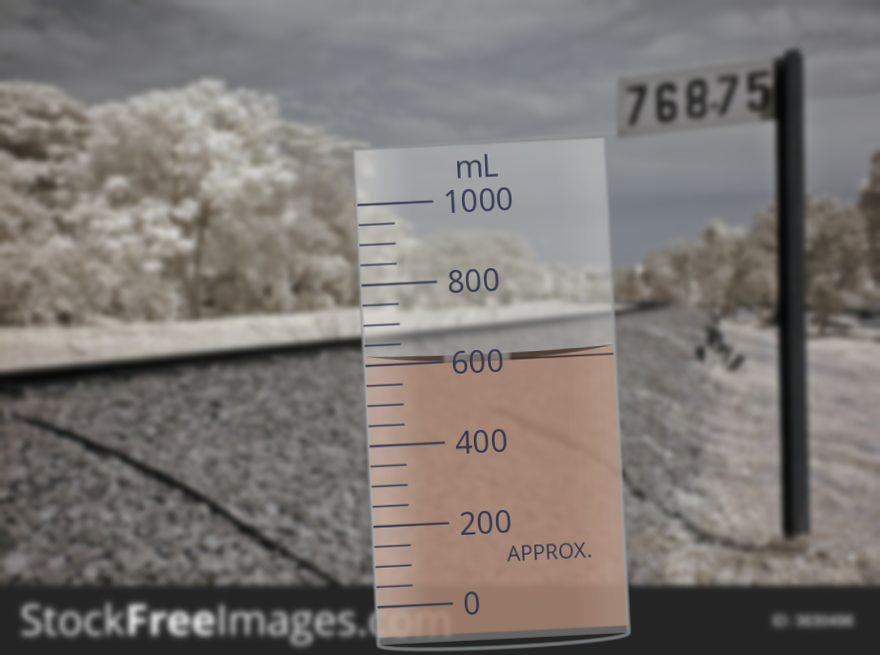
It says 600 mL
